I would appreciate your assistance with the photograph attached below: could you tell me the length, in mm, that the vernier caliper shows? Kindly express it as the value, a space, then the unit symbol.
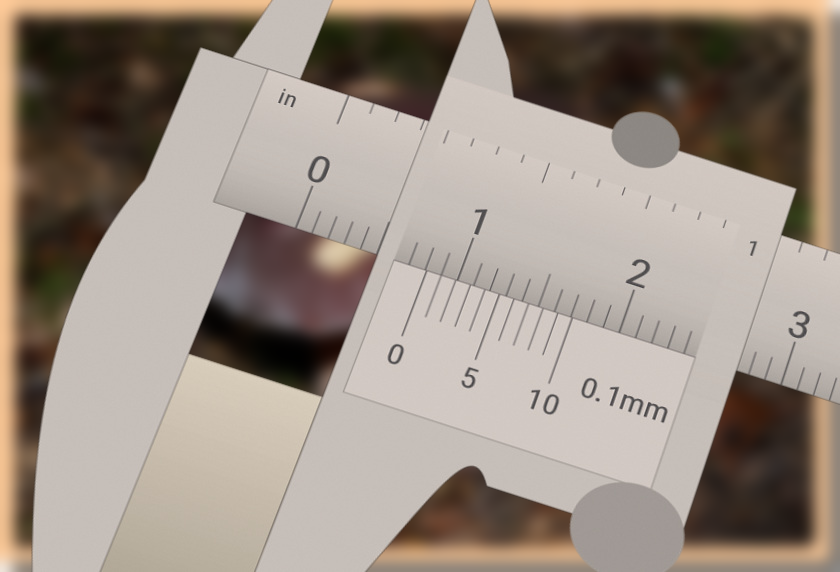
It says 8.1 mm
